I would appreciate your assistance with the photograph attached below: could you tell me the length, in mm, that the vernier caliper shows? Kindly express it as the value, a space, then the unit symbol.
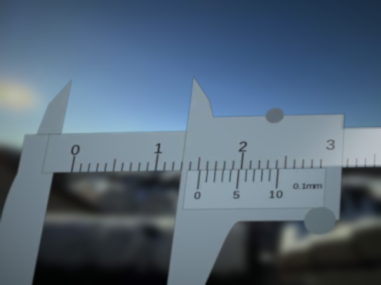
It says 15.2 mm
